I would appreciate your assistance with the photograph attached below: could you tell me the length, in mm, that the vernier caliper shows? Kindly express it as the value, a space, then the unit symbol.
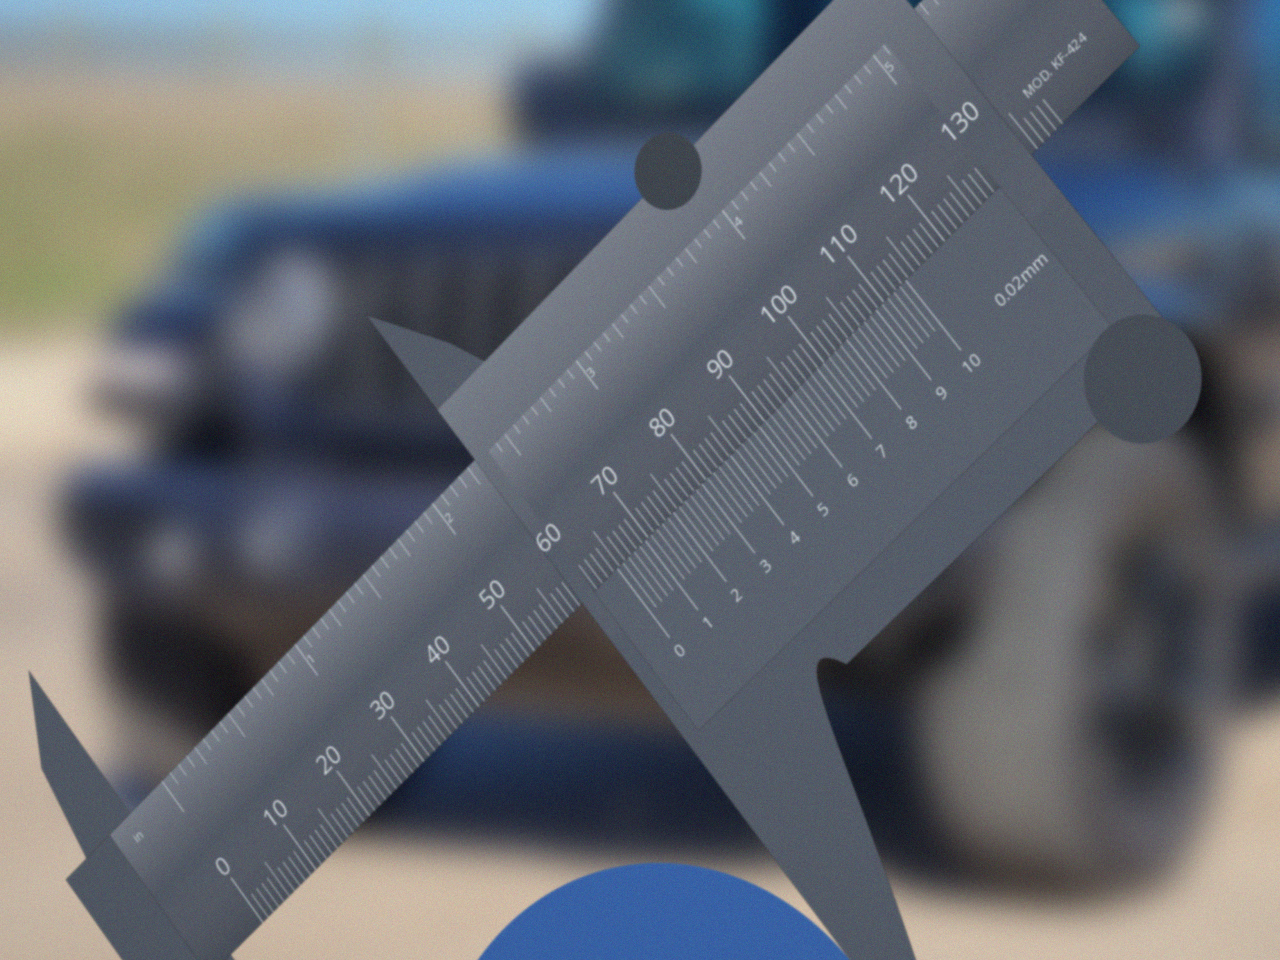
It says 64.6 mm
